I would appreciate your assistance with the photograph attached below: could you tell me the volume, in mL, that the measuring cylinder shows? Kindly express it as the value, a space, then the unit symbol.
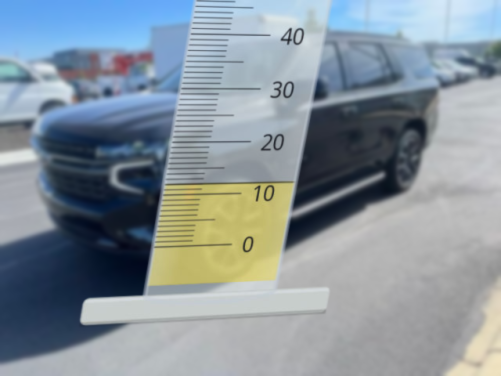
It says 12 mL
